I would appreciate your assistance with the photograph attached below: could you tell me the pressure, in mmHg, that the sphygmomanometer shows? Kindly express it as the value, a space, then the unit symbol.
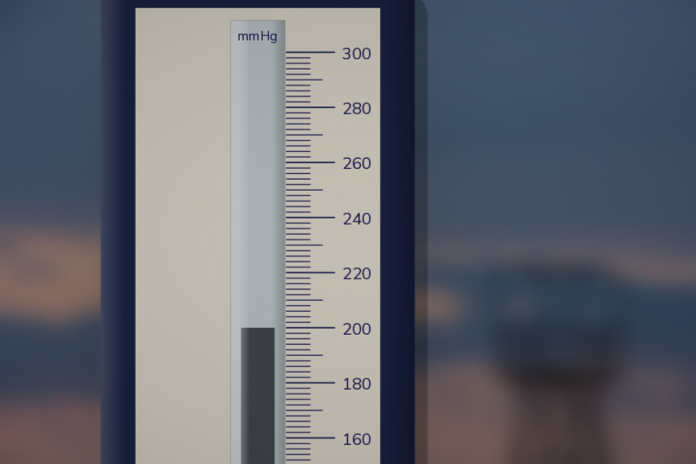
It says 200 mmHg
